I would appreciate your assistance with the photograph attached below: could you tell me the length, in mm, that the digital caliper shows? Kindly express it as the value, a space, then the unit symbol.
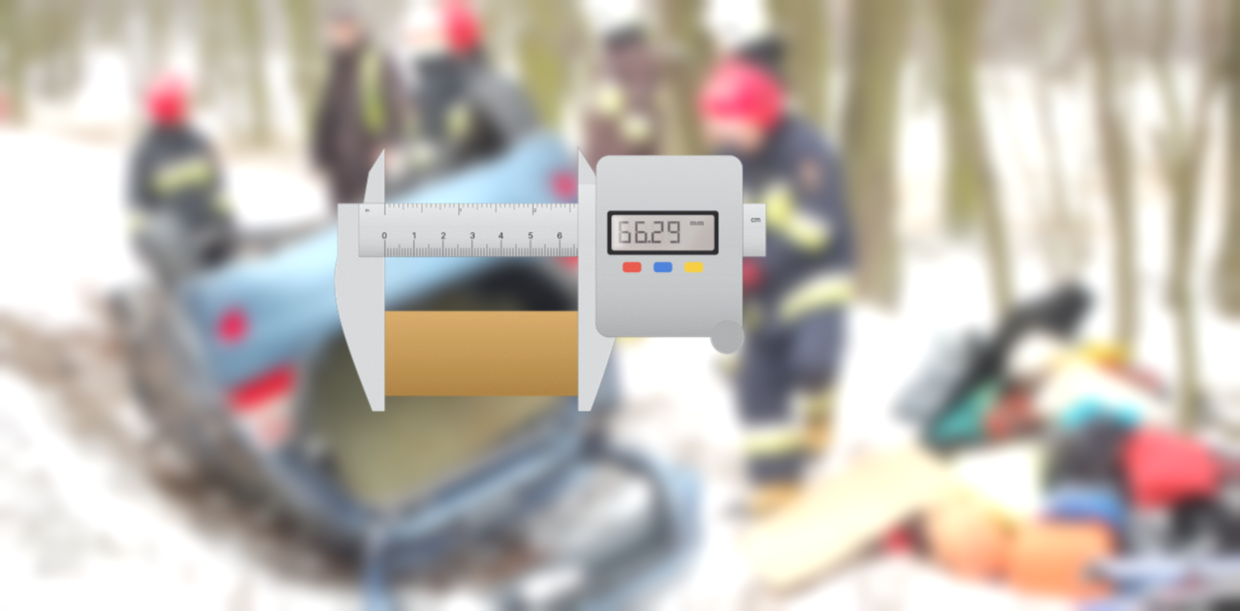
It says 66.29 mm
